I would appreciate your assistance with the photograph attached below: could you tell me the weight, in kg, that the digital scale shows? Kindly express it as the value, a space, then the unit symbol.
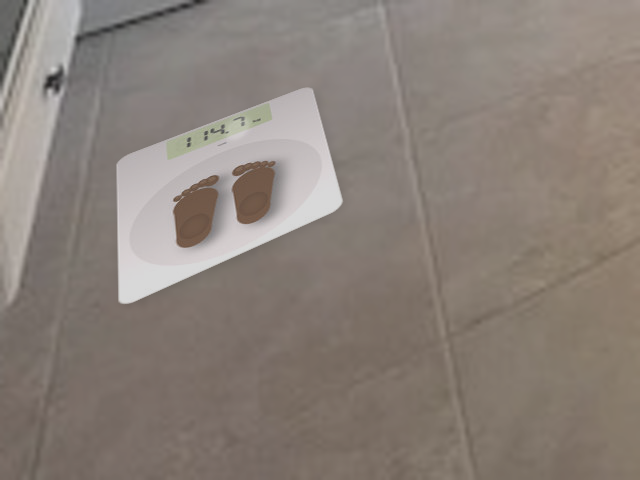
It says 114.7 kg
